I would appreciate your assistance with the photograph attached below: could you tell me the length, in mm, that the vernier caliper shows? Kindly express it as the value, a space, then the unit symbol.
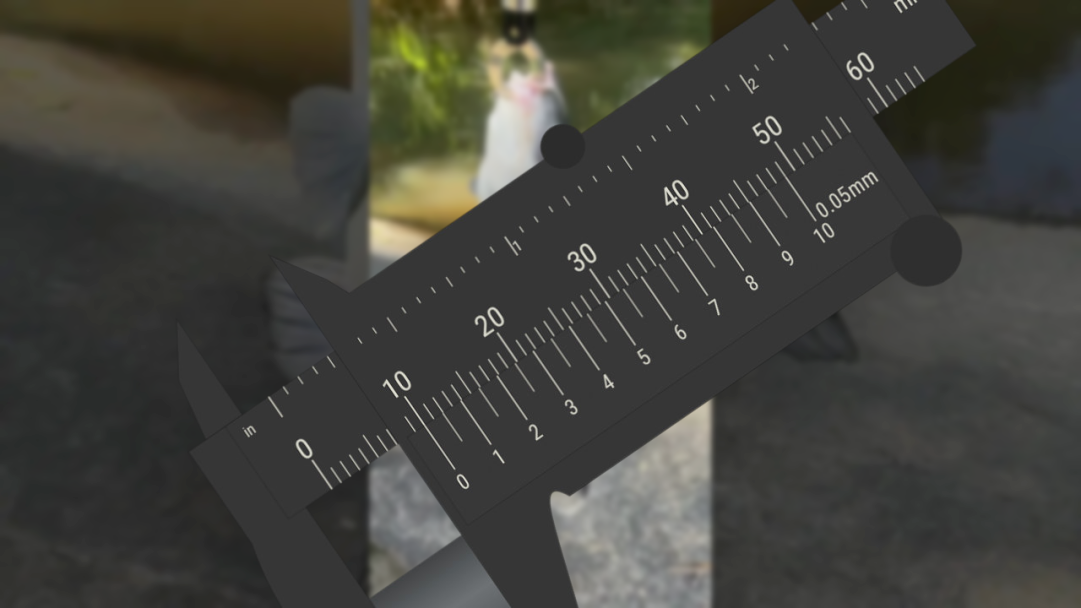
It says 10.0 mm
